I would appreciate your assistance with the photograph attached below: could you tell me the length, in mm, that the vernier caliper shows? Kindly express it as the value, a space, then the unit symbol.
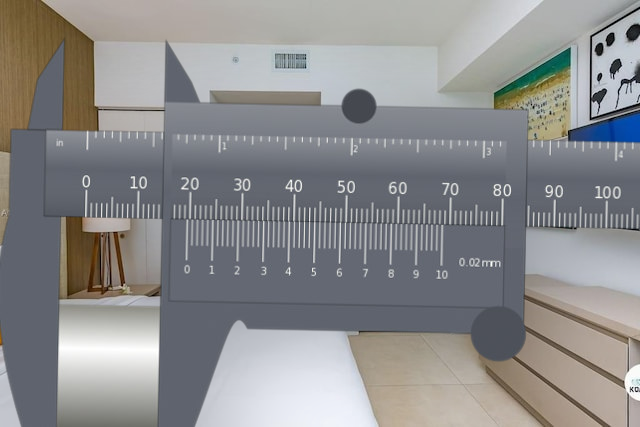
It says 19.5 mm
